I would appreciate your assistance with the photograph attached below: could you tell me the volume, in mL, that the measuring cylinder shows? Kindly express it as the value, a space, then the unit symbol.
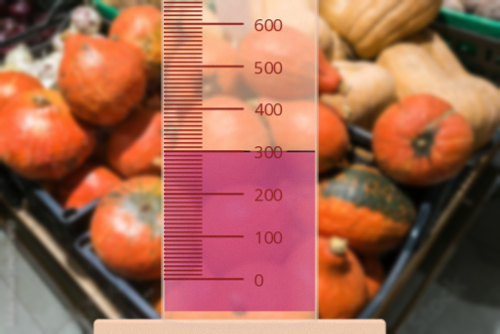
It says 300 mL
